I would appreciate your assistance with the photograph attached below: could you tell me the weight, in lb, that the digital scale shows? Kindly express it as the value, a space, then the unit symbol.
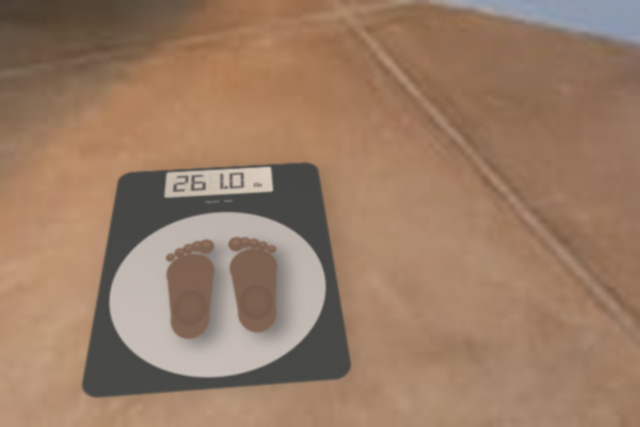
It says 261.0 lb
